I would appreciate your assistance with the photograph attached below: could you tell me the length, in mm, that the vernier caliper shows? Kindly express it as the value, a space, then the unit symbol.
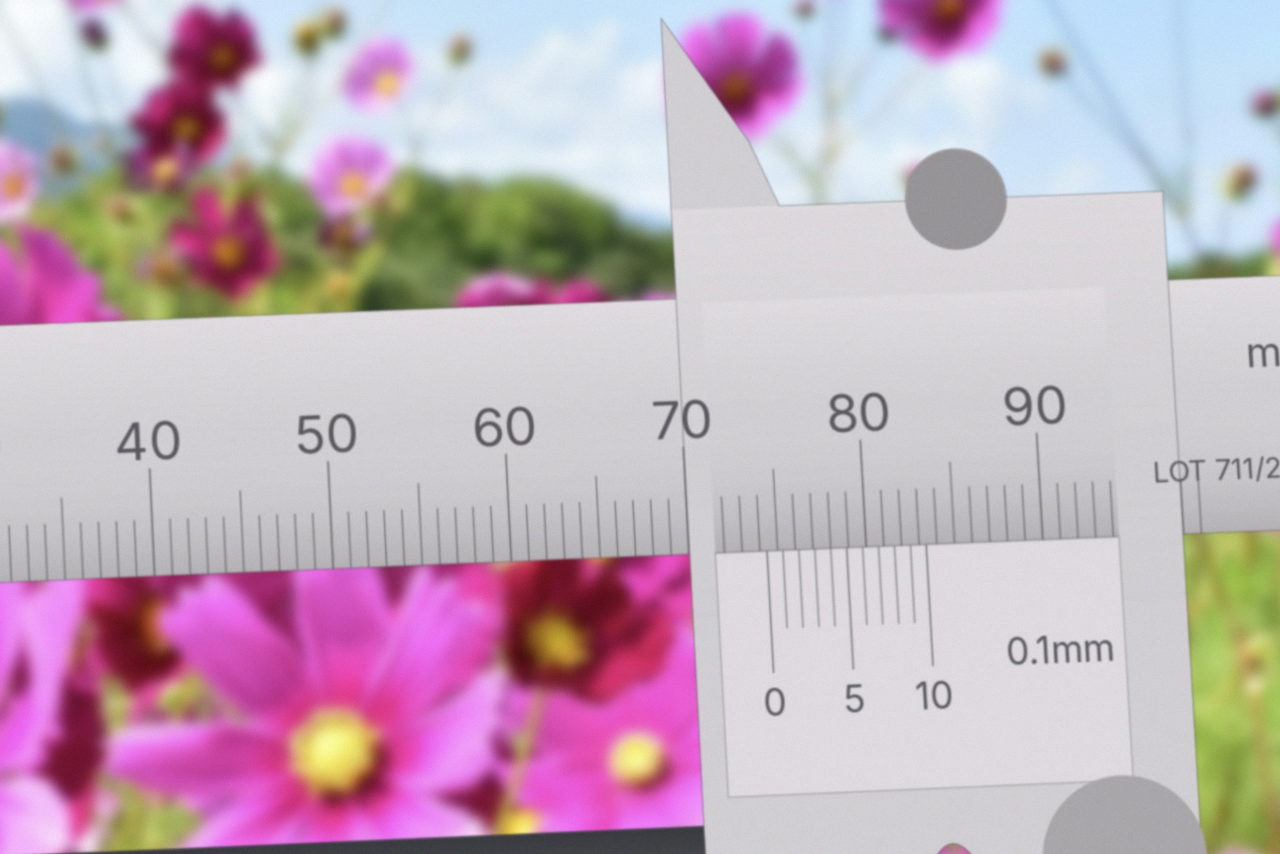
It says 74.4 mm
